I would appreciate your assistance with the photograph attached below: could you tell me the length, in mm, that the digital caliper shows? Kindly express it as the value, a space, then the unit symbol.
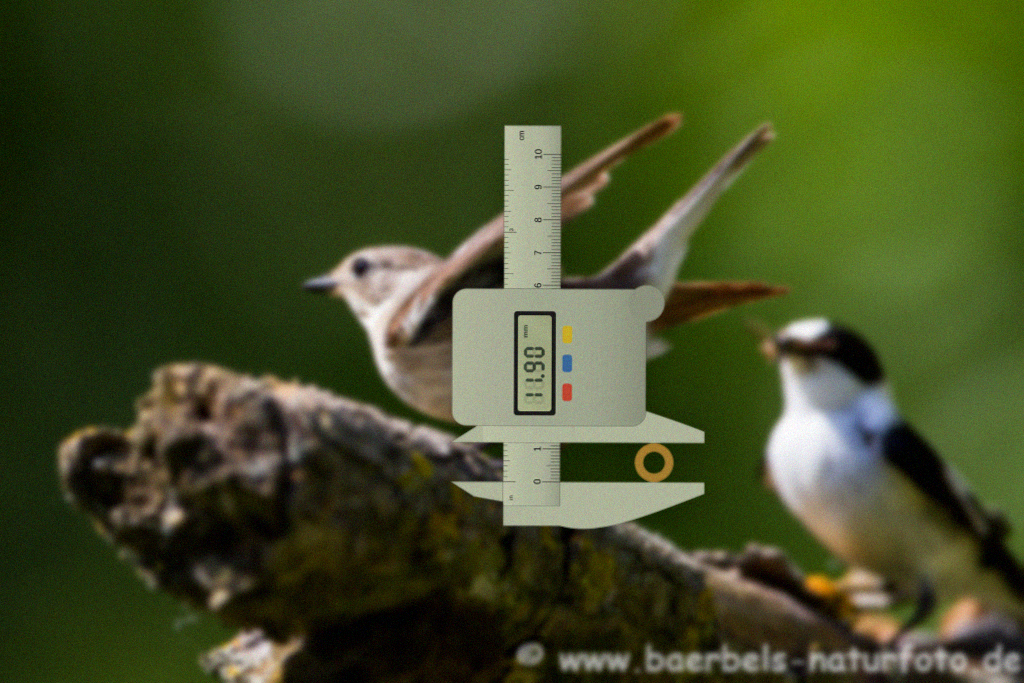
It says 11.90 mm
